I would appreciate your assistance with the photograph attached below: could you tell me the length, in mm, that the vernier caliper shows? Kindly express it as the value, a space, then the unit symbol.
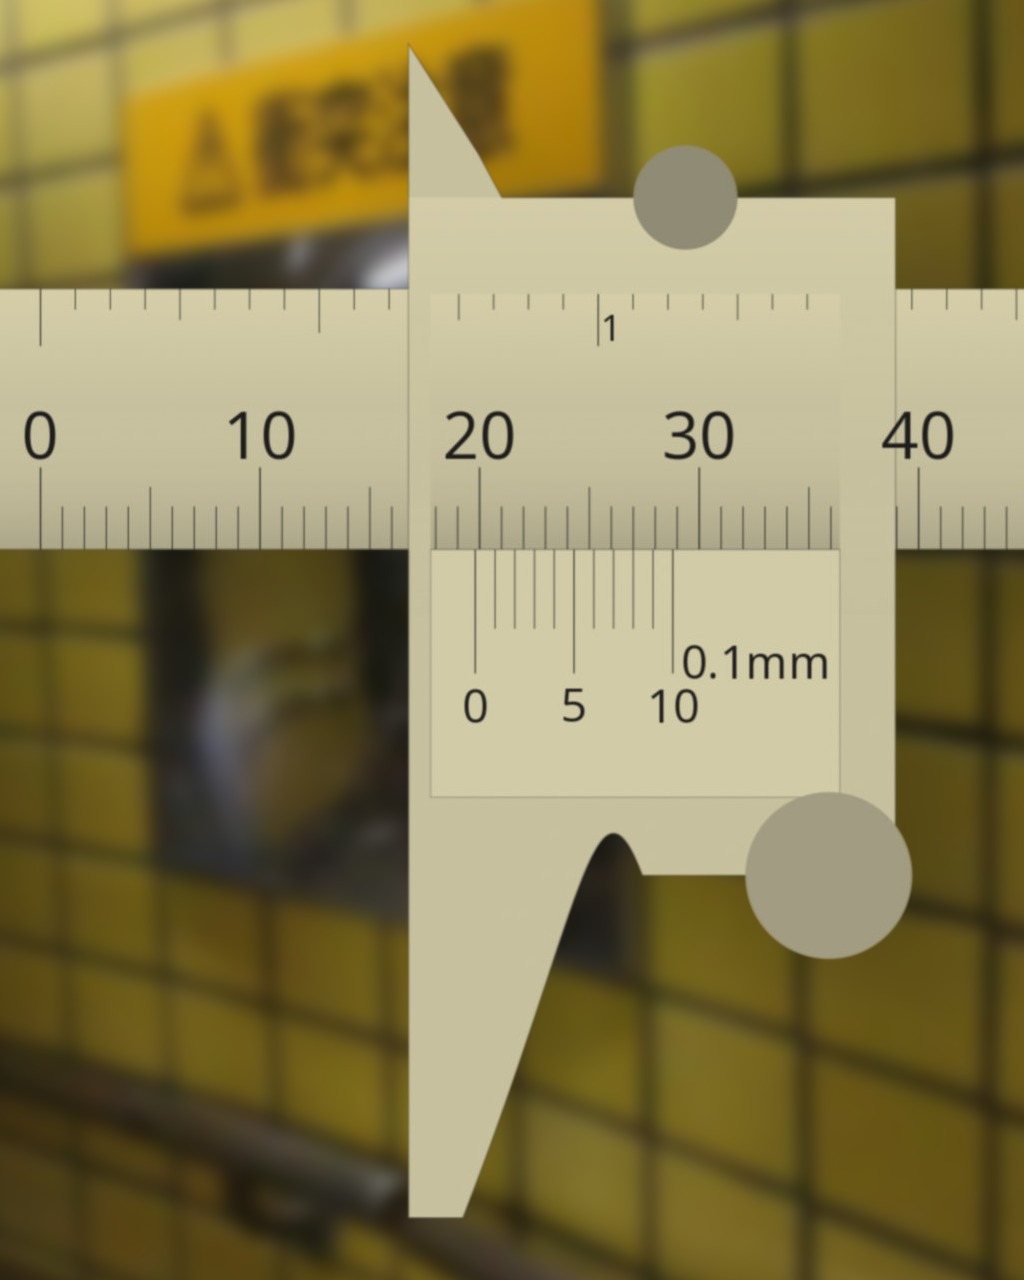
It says 19.8 mm
